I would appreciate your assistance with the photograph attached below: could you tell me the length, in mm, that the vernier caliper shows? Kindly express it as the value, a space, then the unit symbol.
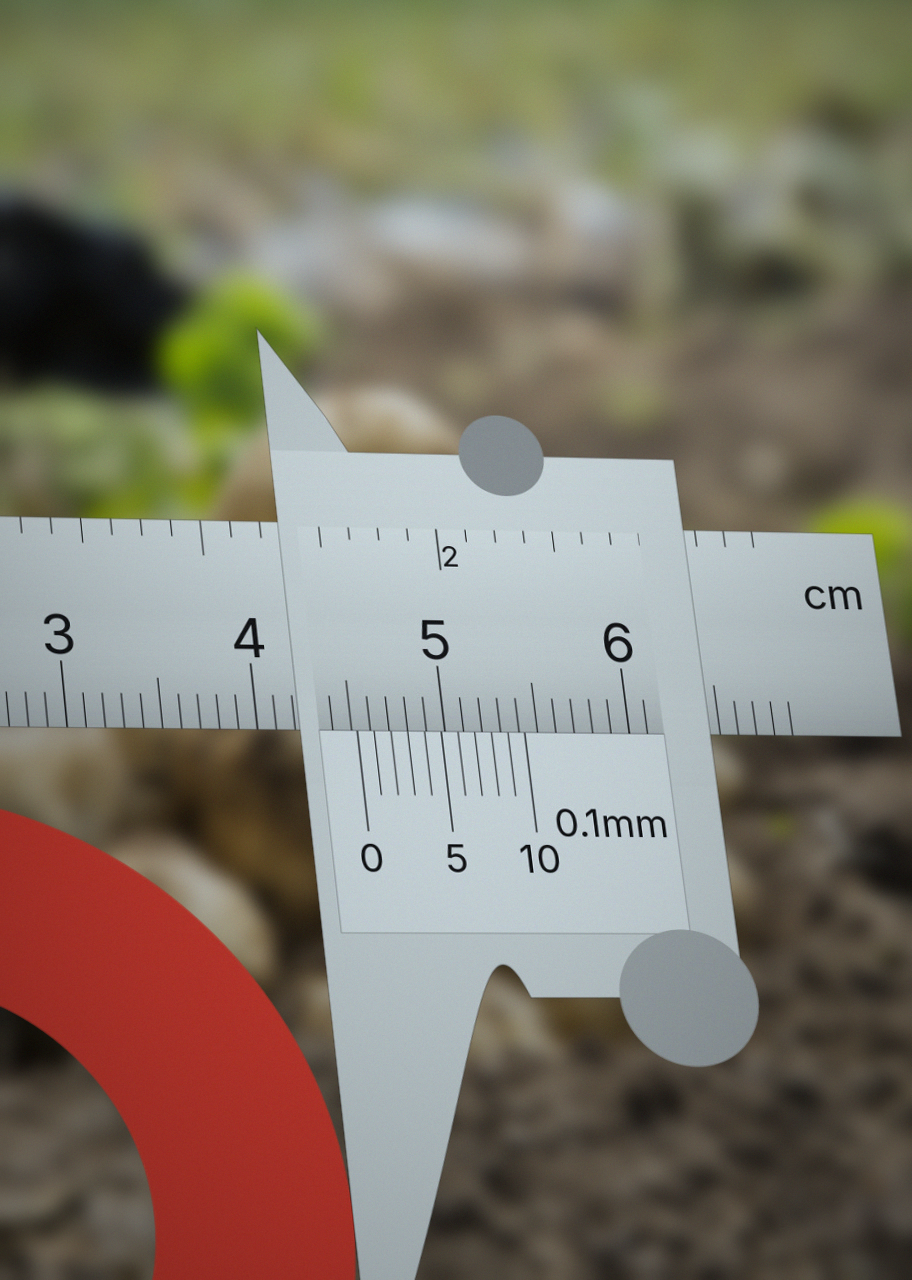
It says 45.3 mm
